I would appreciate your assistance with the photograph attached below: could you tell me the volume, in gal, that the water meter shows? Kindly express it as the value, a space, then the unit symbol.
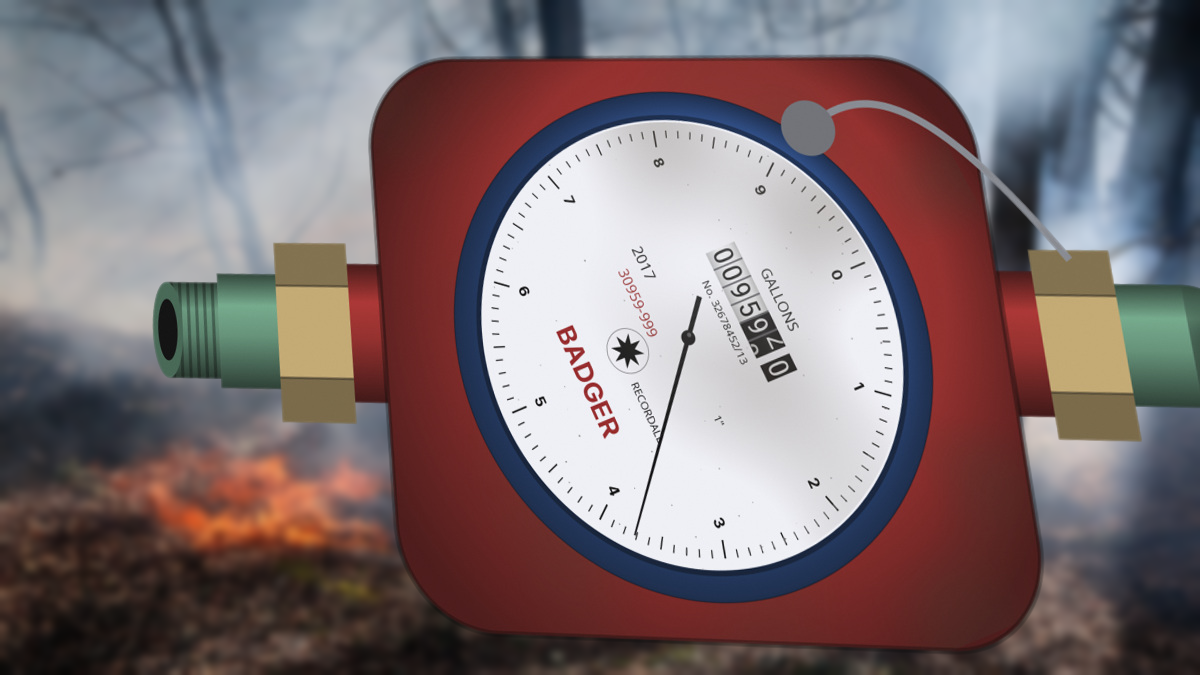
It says 95923.7 gal
